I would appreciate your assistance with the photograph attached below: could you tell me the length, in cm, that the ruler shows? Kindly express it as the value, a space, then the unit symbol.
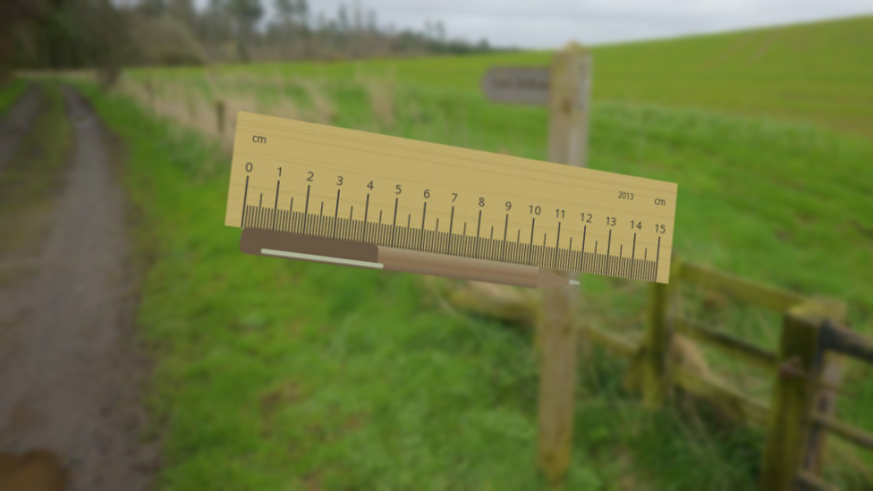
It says 12 cm
